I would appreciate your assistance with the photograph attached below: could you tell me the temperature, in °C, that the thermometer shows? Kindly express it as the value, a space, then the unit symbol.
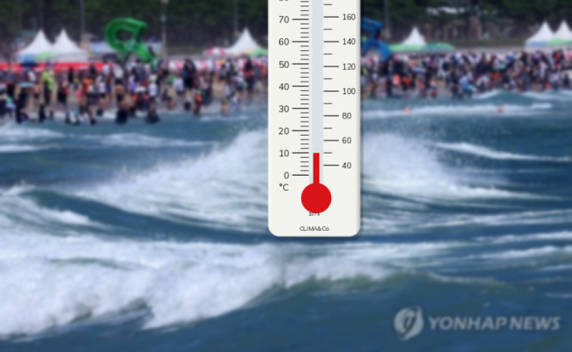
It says 10 °C
